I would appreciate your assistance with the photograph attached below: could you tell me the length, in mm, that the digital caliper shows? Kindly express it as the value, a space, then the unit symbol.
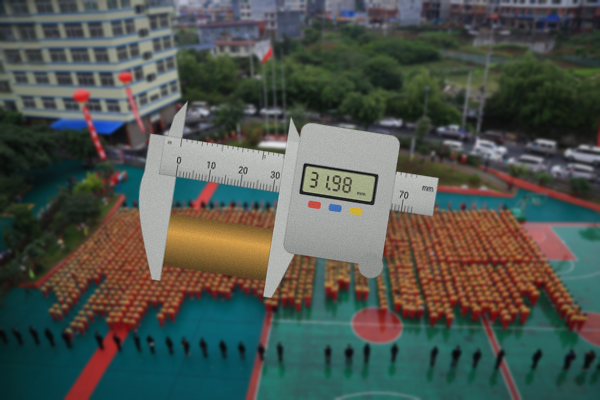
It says 31.98 mm
